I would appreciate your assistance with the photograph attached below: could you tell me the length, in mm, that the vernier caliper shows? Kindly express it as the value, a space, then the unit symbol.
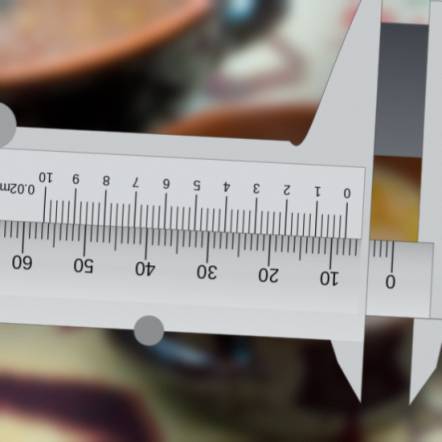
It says 7.8 mm
